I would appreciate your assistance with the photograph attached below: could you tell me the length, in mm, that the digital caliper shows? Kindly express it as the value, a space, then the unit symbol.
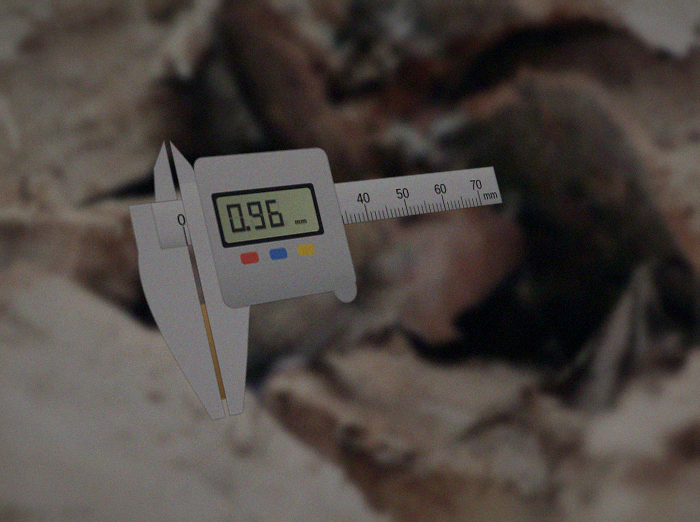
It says 0.96 mm
